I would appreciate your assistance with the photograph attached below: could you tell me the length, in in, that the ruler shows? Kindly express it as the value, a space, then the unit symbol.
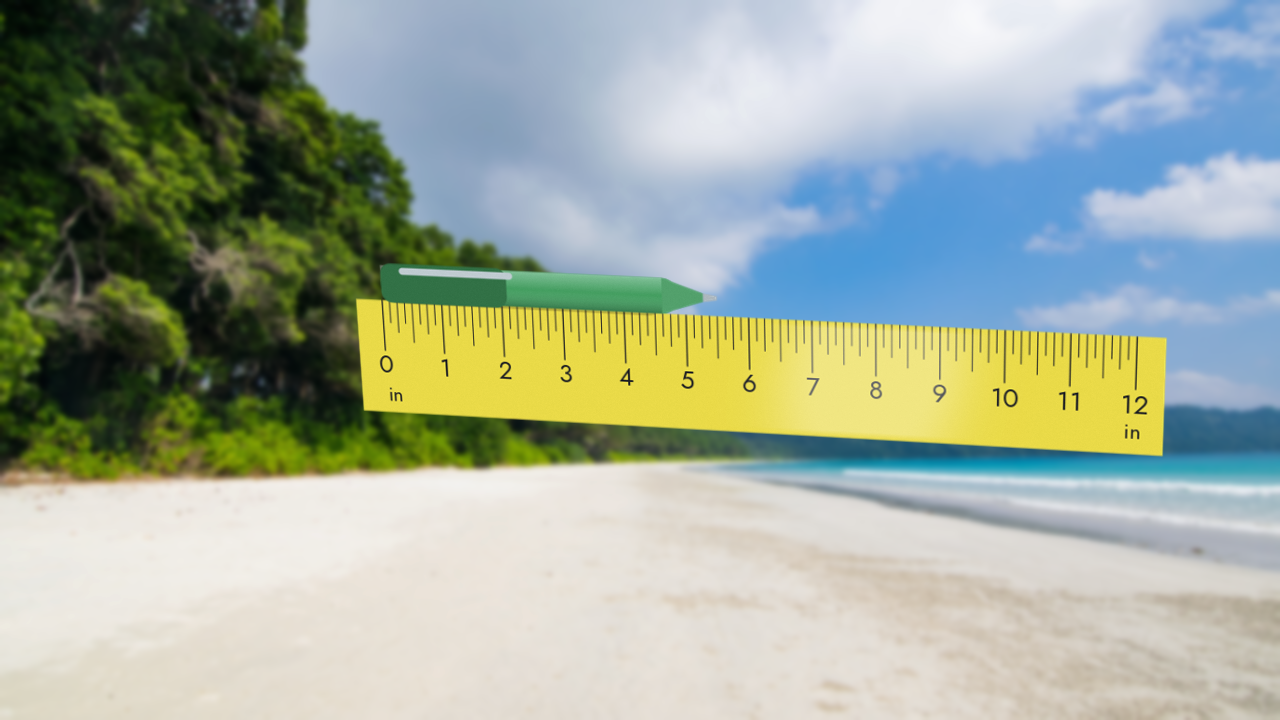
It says 5.5 in
